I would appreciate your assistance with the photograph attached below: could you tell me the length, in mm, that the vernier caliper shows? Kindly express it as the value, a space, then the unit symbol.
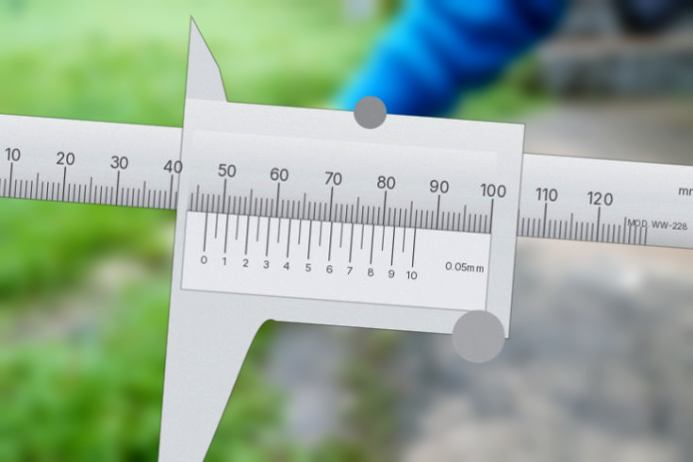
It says 47.0 mm
